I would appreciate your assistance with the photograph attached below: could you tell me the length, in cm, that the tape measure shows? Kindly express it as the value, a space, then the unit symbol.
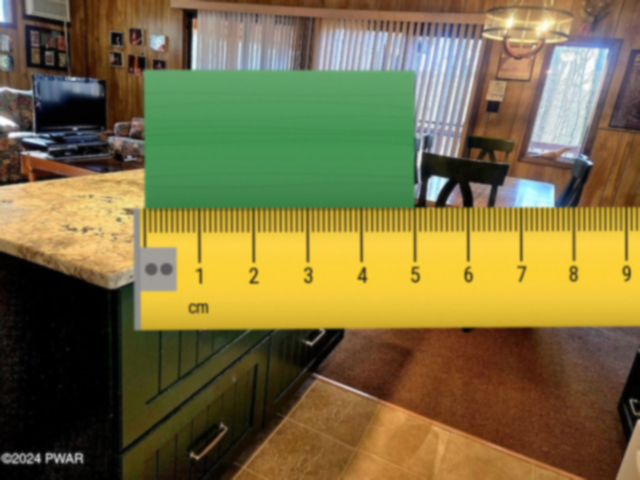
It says 5 cm
